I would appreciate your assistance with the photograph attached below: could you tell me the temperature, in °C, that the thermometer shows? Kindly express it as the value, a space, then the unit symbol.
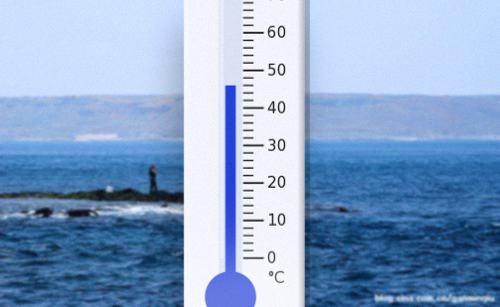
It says 46 °C
